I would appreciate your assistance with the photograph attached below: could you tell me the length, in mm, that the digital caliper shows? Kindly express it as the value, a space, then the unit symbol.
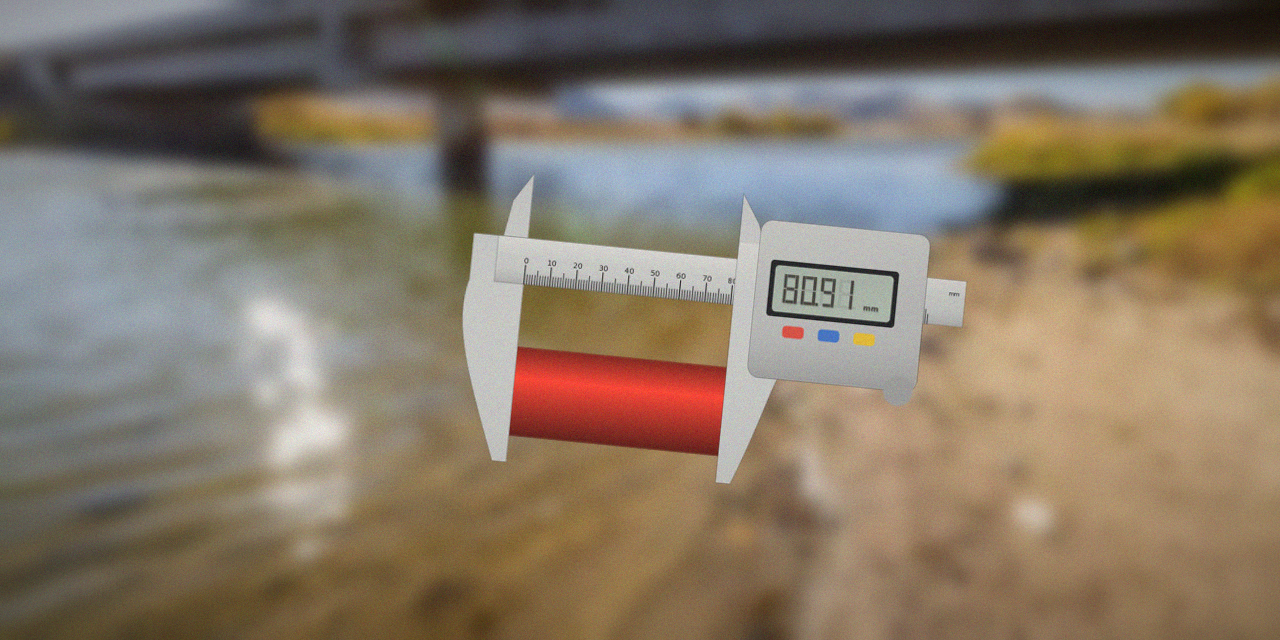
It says 80.91 mm
